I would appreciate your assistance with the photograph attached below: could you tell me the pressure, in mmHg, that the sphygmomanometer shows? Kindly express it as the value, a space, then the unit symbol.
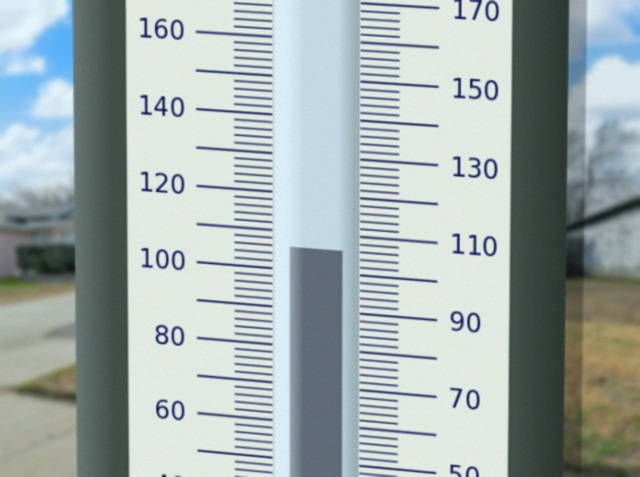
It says 106 mmHg
